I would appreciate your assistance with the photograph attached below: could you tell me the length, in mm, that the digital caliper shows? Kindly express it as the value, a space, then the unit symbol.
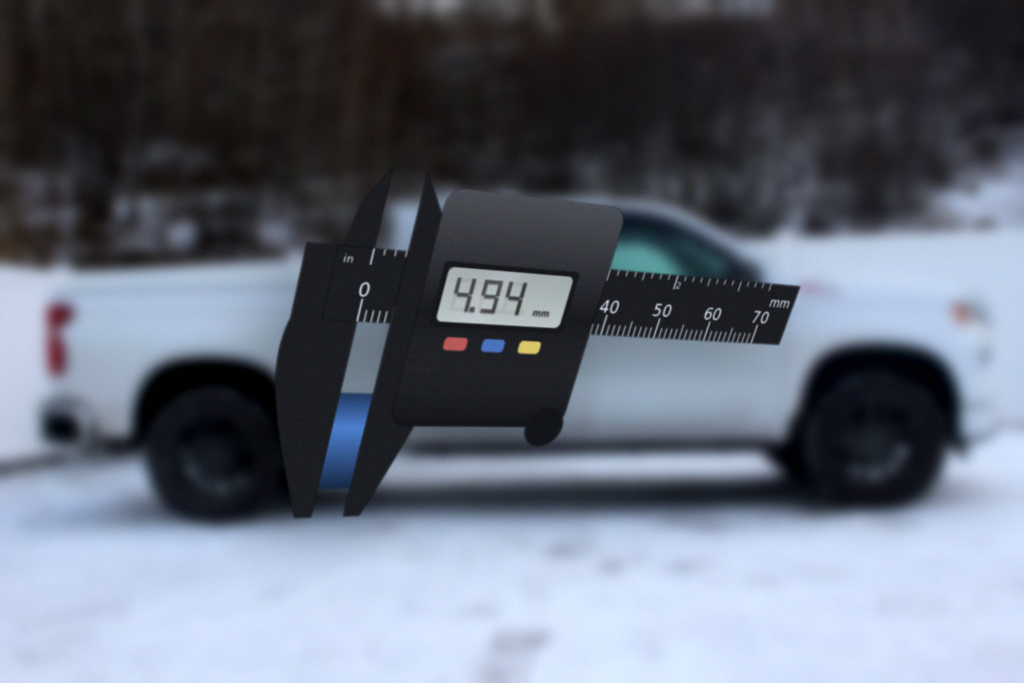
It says 4.94 mm
